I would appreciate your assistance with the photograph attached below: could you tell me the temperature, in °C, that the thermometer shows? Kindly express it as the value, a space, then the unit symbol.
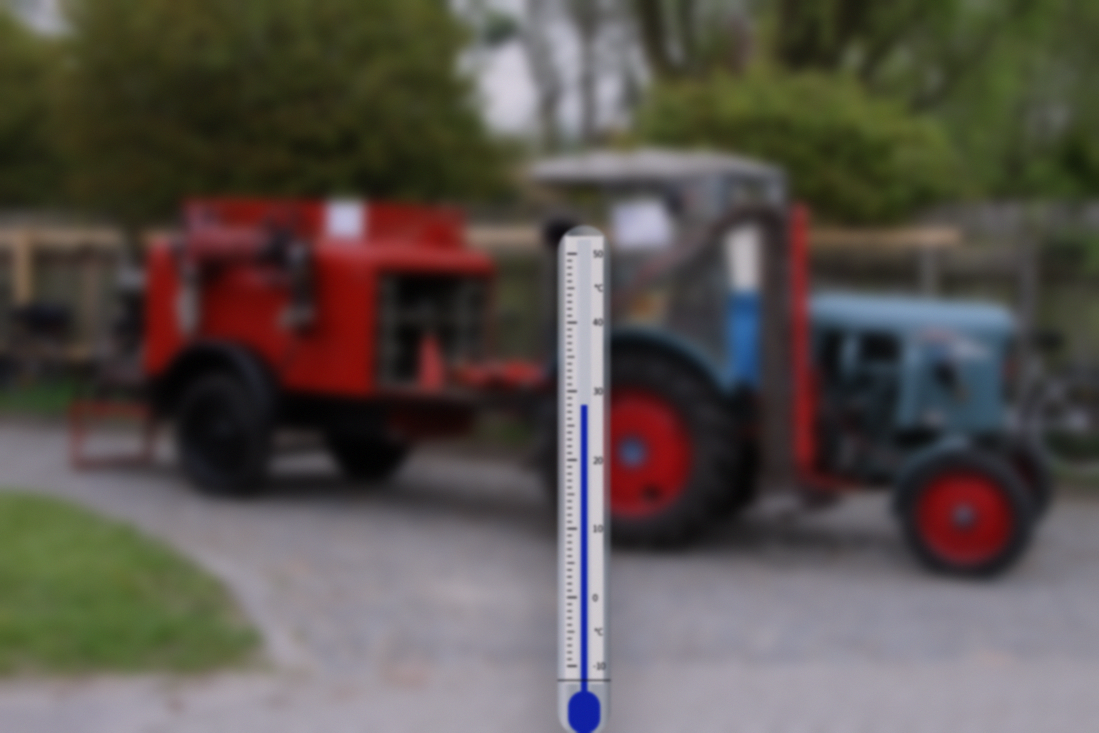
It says 28 °C
